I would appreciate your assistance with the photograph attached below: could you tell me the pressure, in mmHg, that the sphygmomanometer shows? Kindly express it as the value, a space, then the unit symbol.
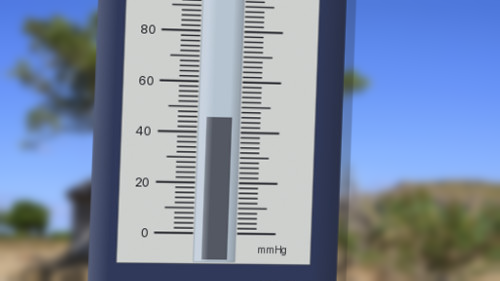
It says 46 mmHg
